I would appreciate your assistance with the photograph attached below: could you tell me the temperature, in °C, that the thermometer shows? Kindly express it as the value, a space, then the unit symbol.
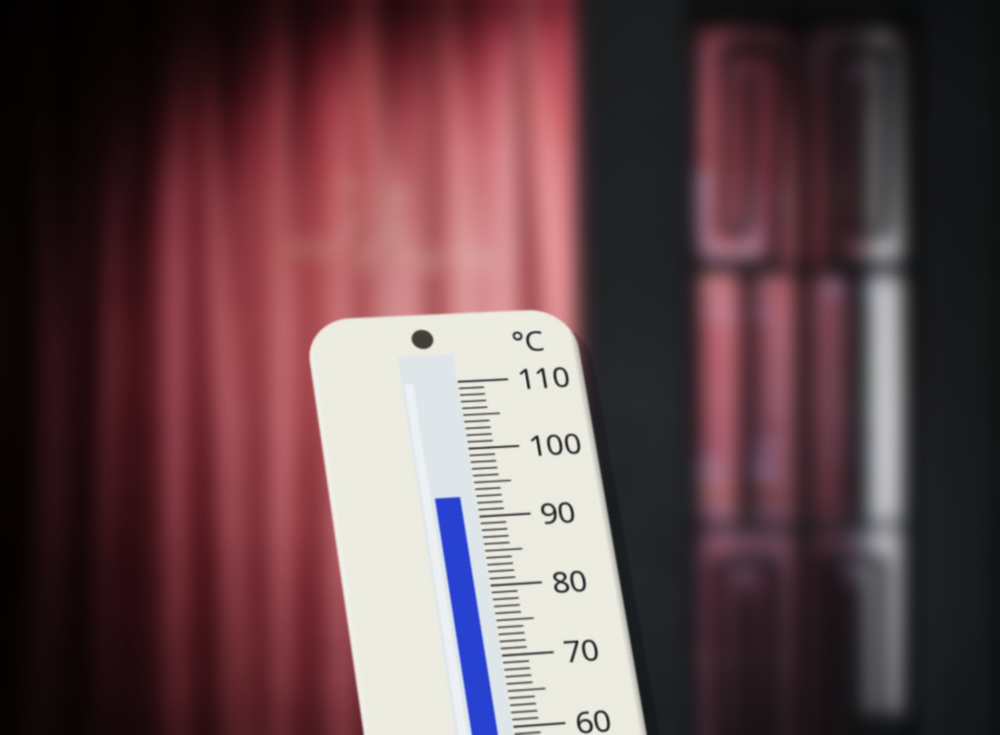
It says 93 °C
